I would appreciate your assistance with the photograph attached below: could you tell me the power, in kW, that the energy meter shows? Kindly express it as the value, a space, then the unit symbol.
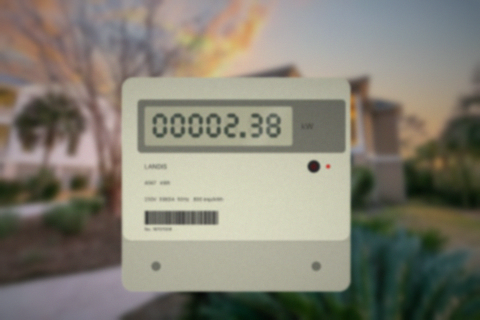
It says 2.38 kW
